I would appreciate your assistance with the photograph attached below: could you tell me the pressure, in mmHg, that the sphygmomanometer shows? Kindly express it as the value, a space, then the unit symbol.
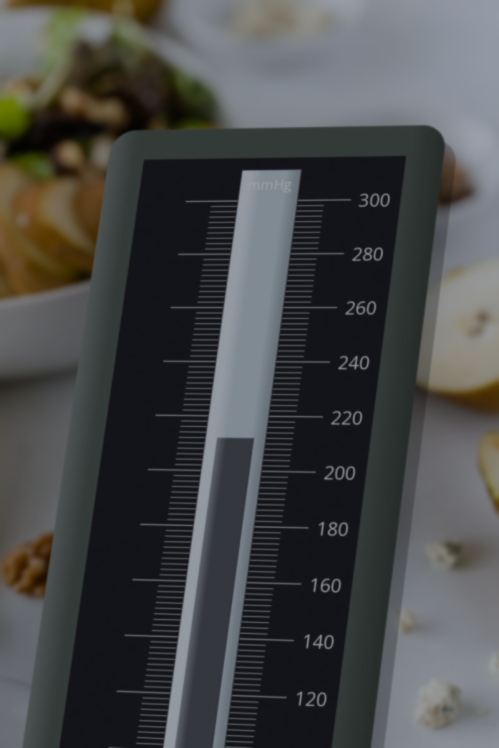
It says 212 mmHg
